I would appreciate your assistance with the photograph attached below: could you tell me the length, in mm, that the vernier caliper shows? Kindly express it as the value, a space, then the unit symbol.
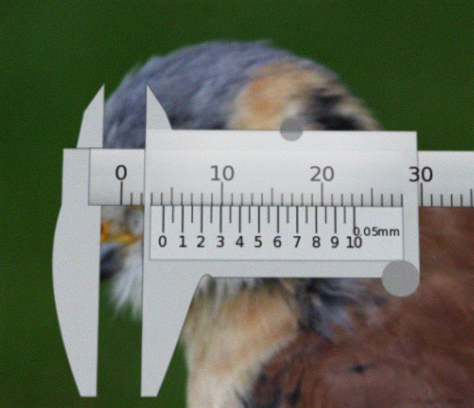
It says 4.2 mm
